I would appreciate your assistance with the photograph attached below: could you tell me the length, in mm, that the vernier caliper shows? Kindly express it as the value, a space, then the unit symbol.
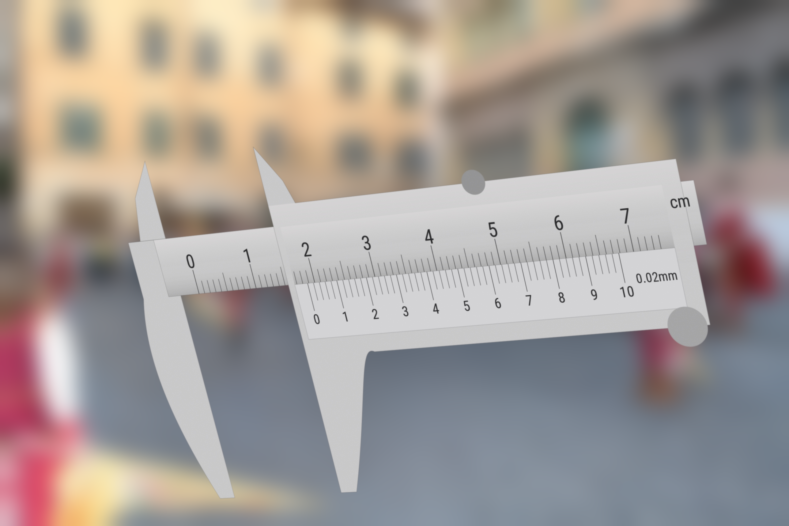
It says 18.8 mm
